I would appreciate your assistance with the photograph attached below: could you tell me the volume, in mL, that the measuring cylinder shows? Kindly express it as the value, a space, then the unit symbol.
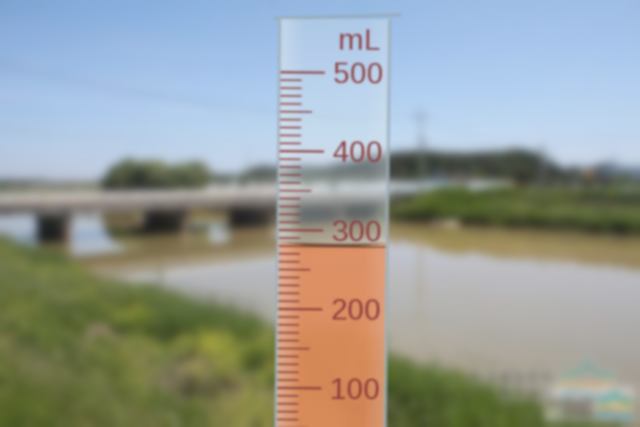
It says 280 mL
